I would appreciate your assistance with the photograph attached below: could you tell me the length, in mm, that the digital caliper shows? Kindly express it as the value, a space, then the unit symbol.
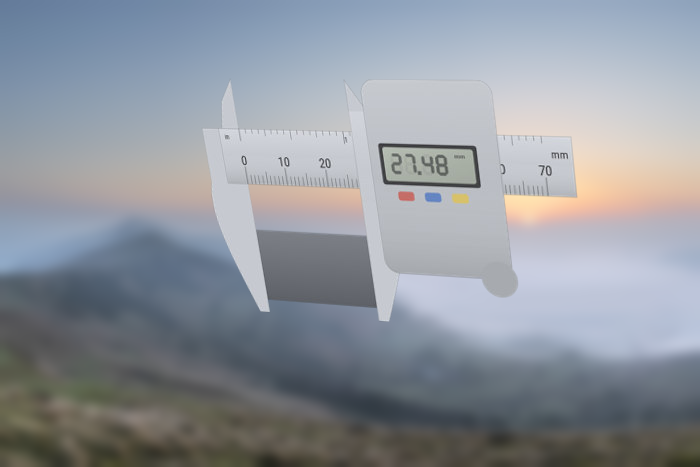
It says 27.48 mm
